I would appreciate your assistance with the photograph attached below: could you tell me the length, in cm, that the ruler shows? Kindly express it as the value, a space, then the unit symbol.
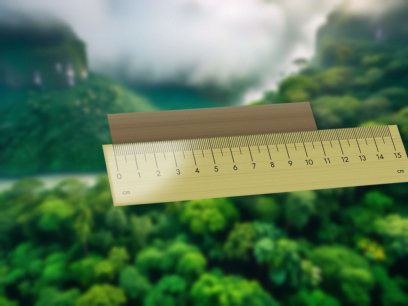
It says 11 cm
